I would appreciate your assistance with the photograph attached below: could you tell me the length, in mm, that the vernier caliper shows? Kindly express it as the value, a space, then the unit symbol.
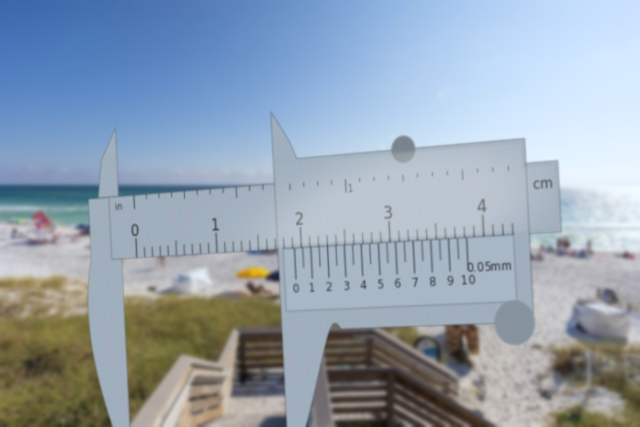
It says 19.2 mm
